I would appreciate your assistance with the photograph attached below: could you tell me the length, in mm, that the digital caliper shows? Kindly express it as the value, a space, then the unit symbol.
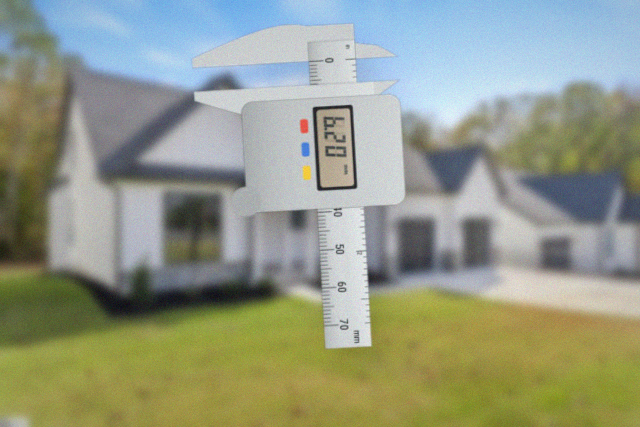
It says 6.20 mm
